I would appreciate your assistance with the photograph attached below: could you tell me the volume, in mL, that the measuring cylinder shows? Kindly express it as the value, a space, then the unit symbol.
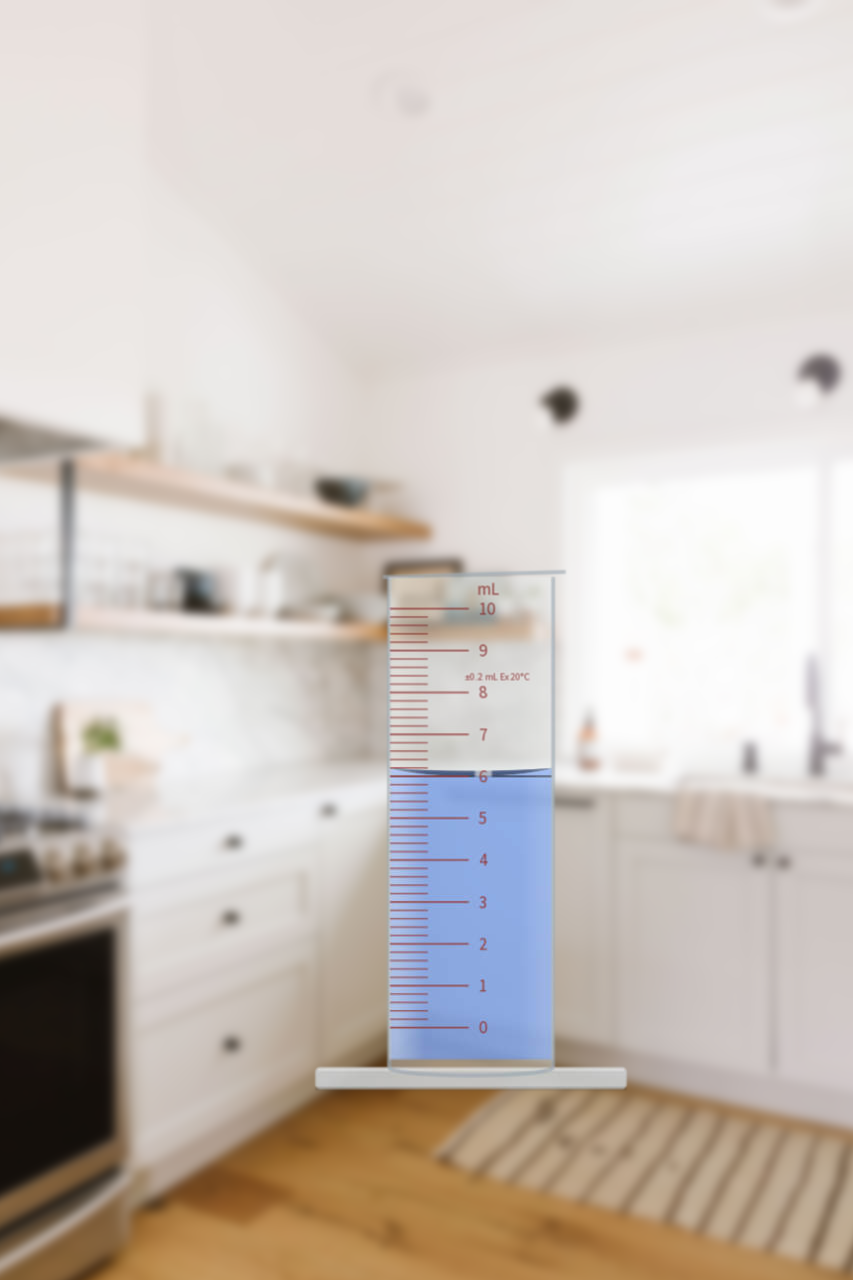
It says 6 mL
